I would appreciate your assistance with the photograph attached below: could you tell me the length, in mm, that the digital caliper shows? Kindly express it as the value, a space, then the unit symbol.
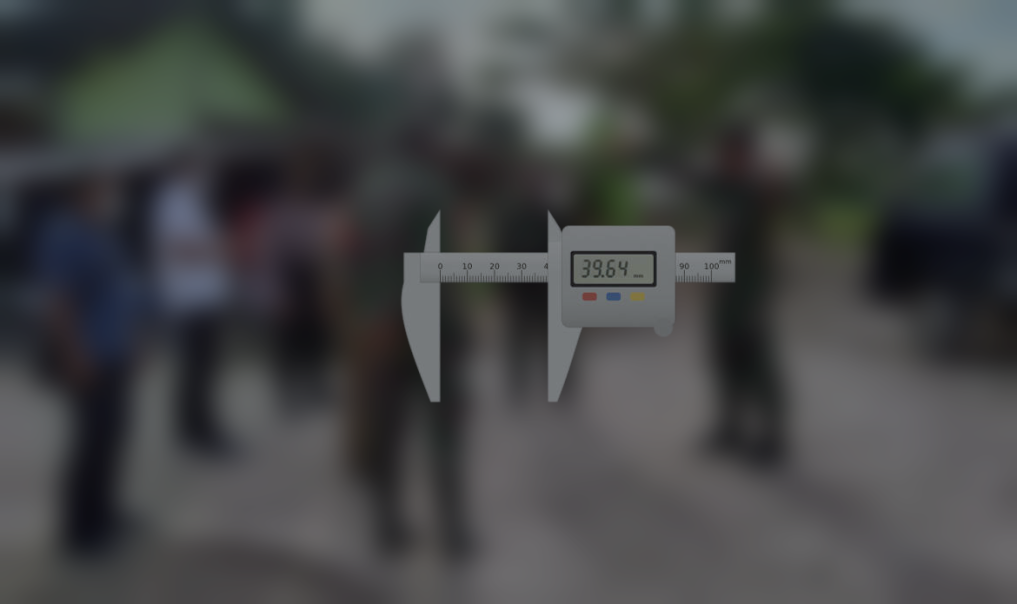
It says 39.64 mm
